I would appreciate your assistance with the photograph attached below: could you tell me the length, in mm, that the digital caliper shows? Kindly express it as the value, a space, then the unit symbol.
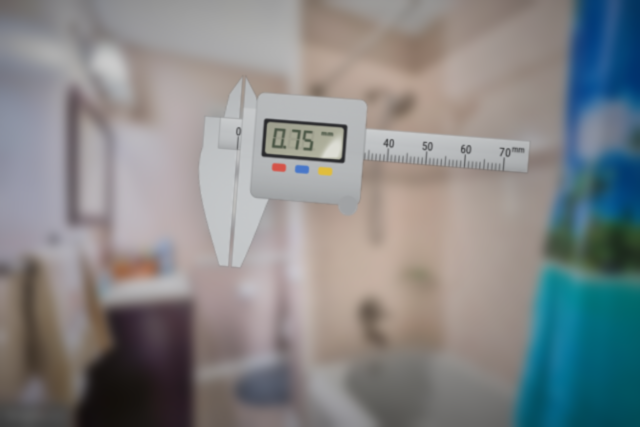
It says 0.75 mm
